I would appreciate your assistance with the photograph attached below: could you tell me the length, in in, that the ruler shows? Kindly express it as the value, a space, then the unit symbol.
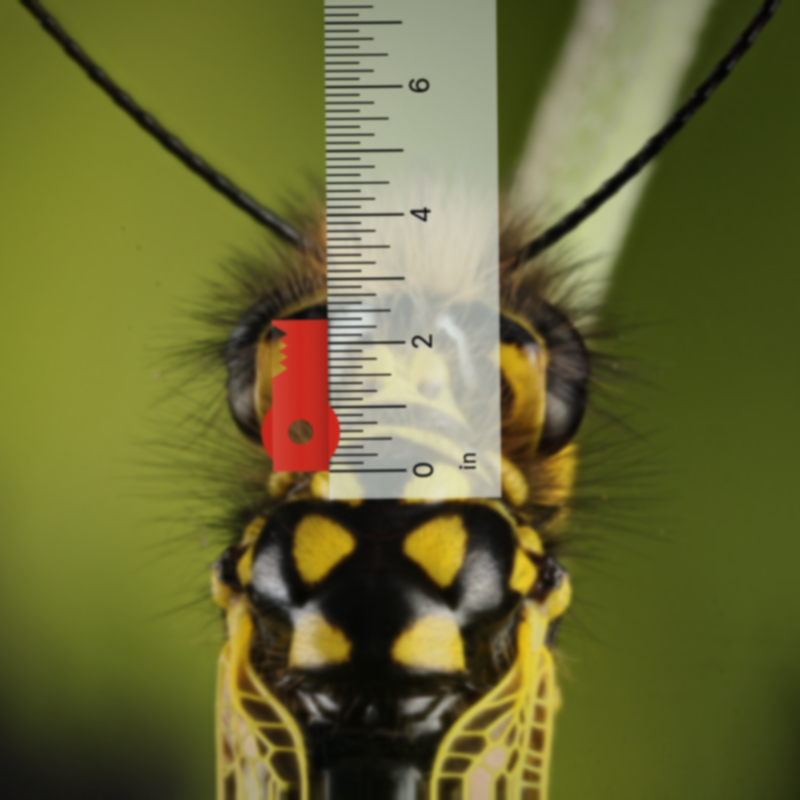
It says 2.375 in
